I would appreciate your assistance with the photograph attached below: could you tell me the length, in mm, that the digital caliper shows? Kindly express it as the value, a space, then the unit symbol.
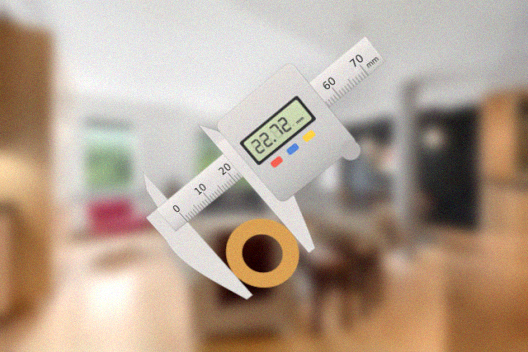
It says 22.72 mm
